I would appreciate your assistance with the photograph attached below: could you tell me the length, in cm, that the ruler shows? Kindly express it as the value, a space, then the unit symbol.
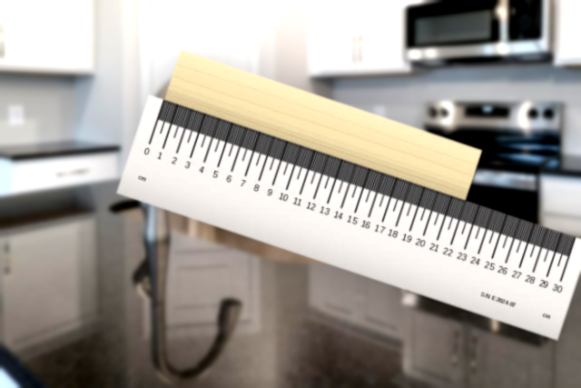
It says 22 cm
